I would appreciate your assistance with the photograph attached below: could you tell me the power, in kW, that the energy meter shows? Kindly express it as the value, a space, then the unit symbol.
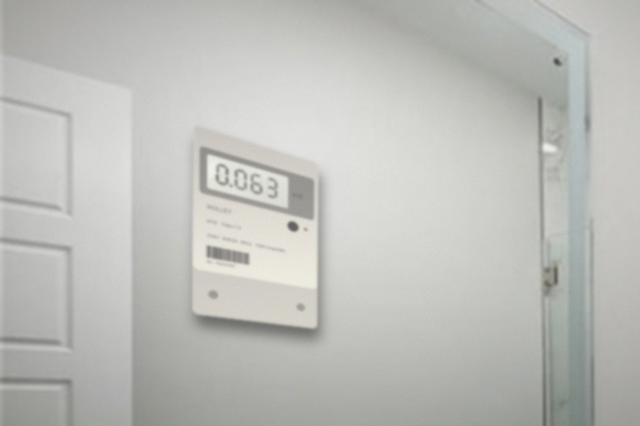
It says 0.063 kW
